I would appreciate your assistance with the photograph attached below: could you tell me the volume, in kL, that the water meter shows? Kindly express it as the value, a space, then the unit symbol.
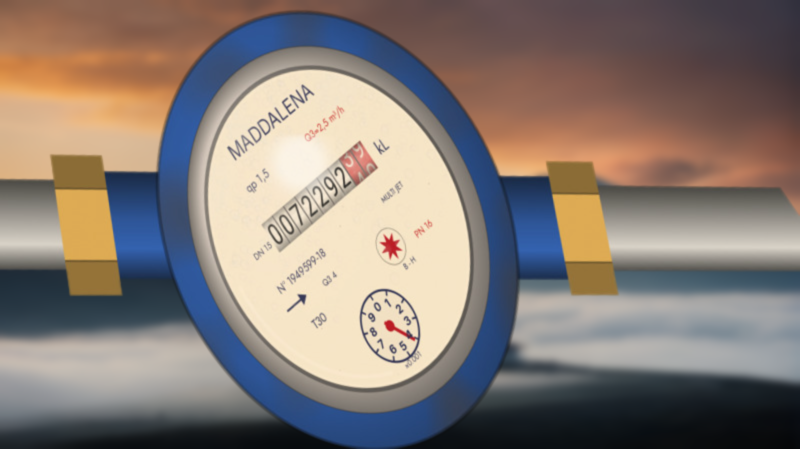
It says 72292.394 kL
